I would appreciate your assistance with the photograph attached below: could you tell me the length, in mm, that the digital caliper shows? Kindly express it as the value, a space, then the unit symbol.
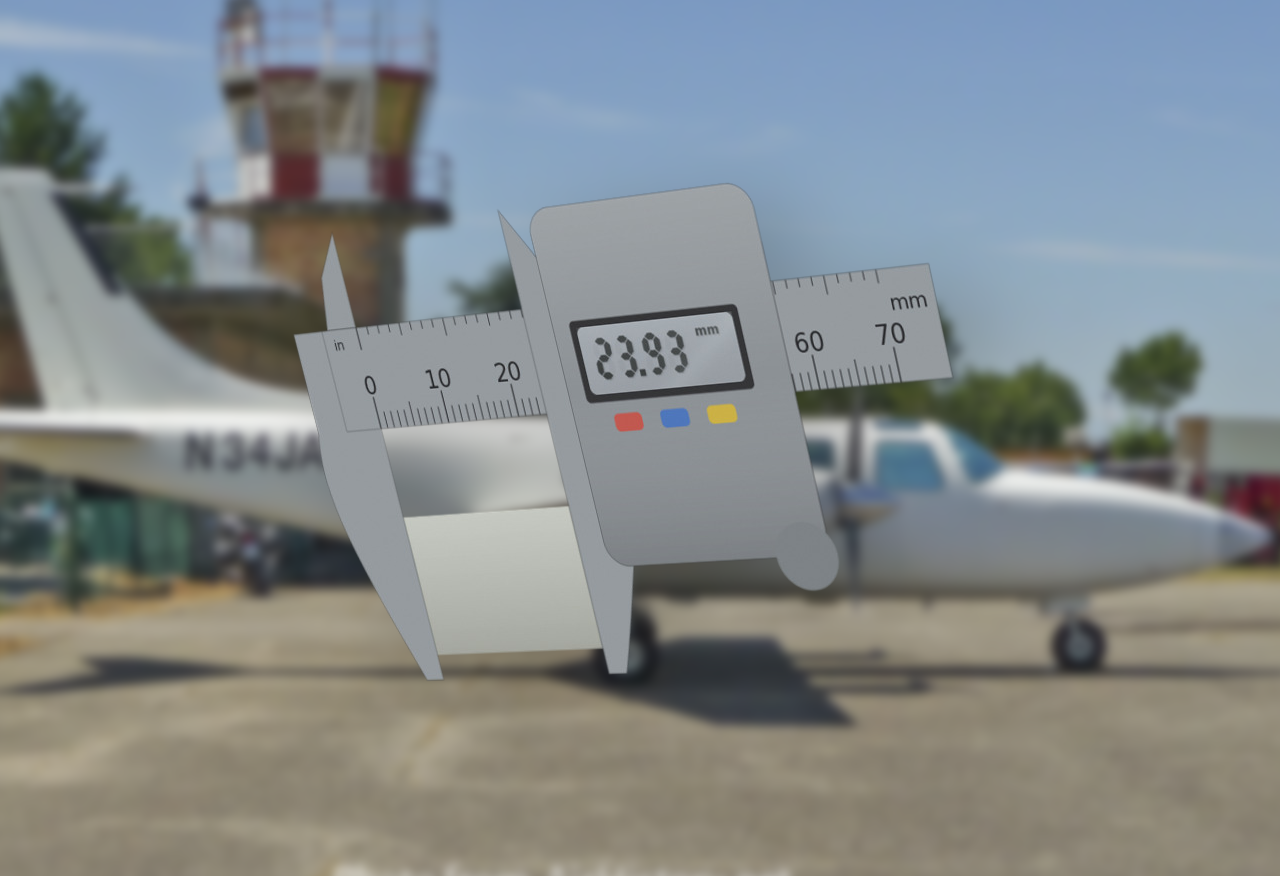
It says 23.93 mm
